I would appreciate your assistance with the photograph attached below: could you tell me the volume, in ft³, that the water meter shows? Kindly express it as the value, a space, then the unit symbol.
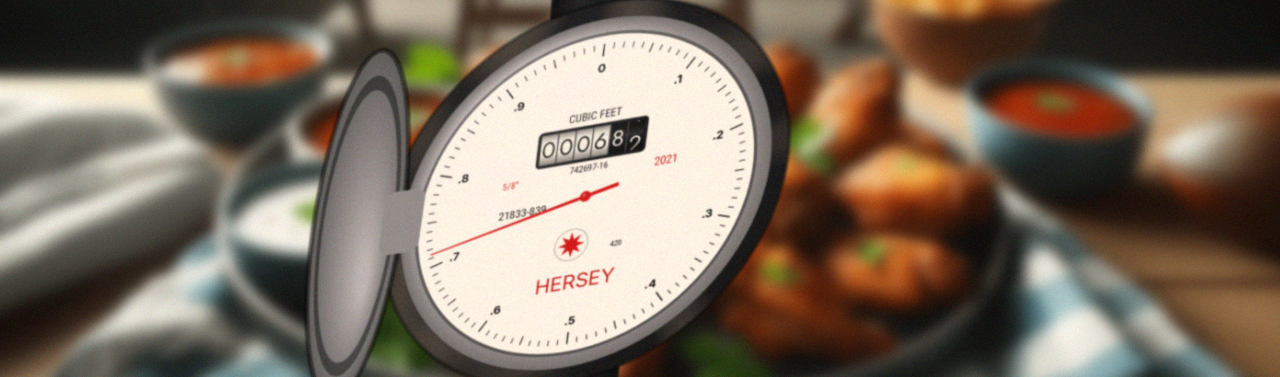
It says 681.71 ft³
